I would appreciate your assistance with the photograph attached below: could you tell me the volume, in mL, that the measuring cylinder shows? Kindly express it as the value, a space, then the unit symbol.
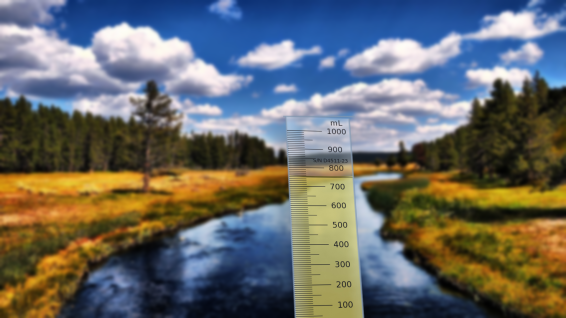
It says 750 mL
